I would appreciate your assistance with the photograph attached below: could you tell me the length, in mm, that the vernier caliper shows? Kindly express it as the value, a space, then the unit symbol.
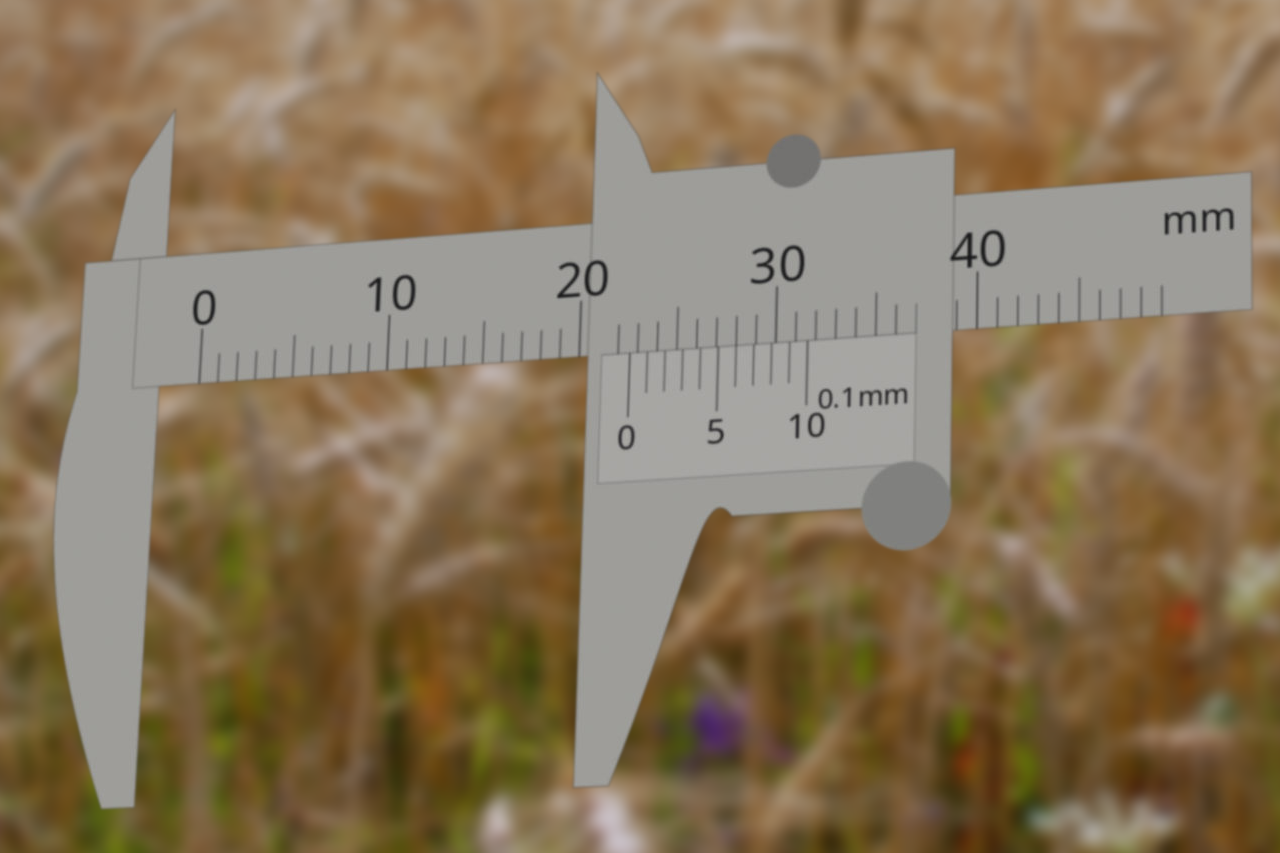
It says 22.6 mm
